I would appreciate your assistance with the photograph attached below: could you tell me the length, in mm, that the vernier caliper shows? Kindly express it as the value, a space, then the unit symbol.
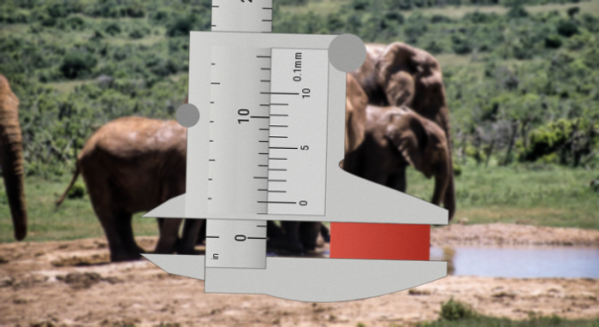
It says 3.0 mm
